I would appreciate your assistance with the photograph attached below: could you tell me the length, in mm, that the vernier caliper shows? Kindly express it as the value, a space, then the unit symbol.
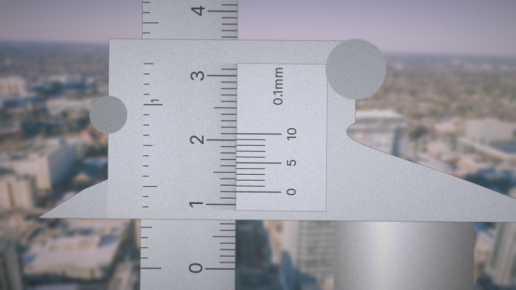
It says 12.0 mm
